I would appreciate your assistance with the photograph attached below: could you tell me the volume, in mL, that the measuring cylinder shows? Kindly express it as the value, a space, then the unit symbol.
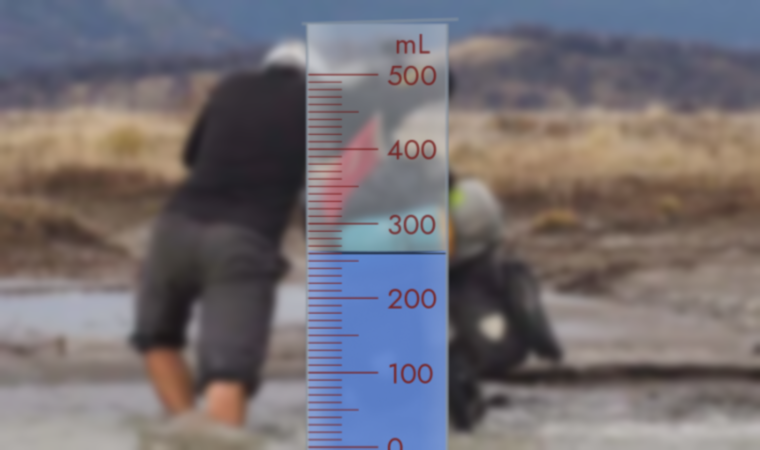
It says 260 mL
